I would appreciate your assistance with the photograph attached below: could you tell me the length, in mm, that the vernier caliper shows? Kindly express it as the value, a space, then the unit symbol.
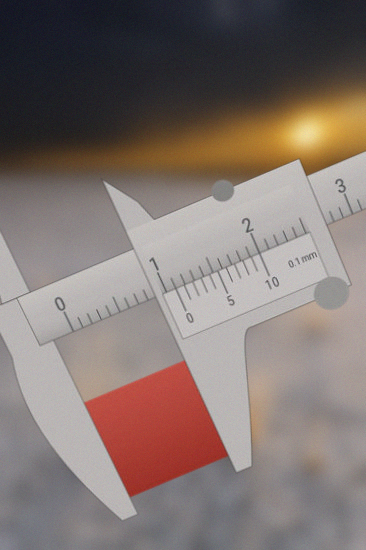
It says 11.0 mm
